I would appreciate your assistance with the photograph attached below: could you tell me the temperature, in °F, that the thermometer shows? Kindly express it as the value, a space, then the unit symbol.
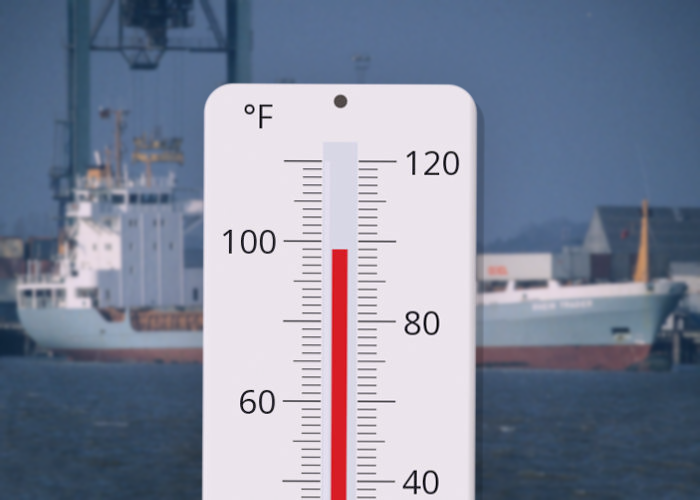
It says 98 °F
